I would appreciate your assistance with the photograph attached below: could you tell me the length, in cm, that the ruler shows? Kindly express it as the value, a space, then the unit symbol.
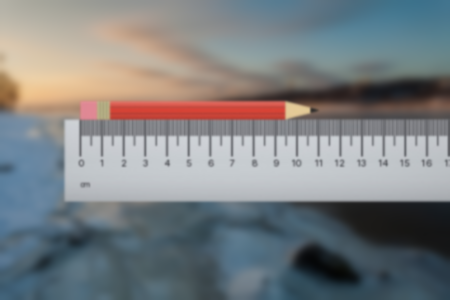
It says 11 cm
